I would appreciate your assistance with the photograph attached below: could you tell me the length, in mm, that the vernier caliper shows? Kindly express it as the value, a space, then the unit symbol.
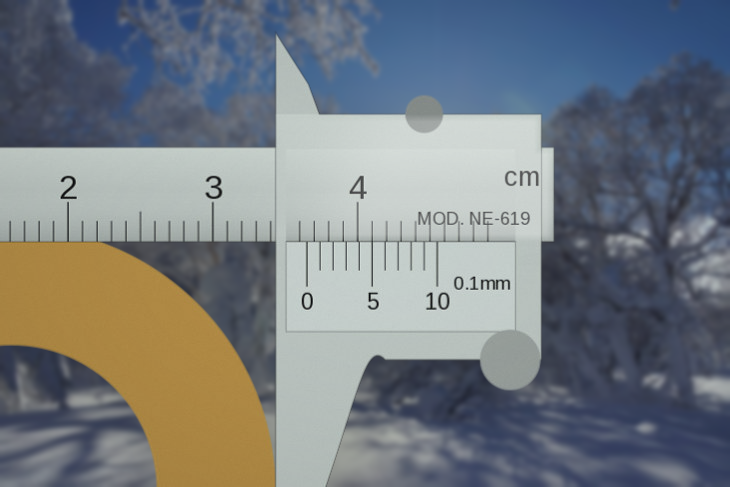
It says 36.5 mm
